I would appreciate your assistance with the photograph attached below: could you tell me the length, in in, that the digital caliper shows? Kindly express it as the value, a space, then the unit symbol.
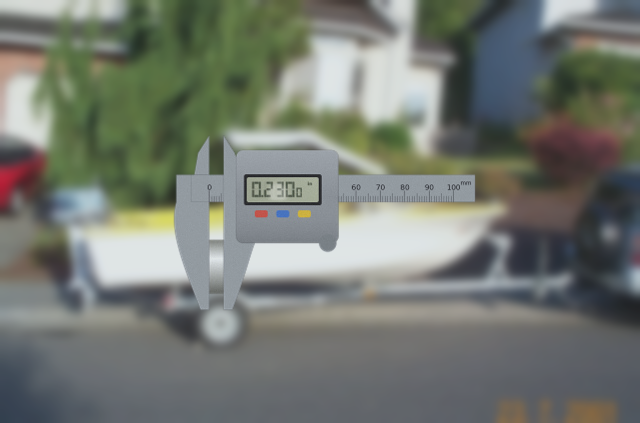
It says 0.2300 in
